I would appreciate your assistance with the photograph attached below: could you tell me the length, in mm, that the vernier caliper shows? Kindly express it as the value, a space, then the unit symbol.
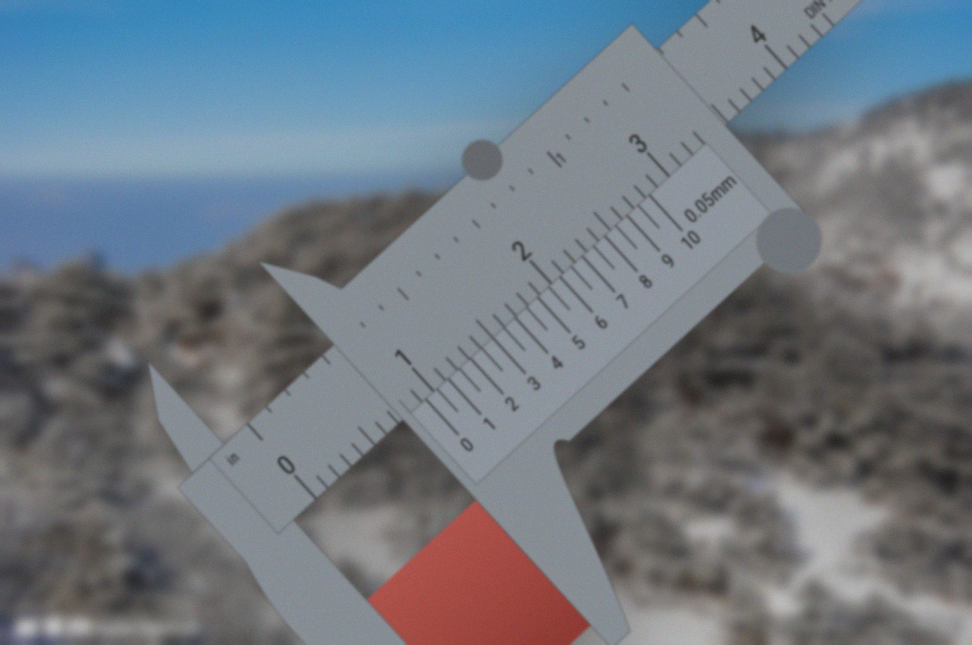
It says 9.3 mm
